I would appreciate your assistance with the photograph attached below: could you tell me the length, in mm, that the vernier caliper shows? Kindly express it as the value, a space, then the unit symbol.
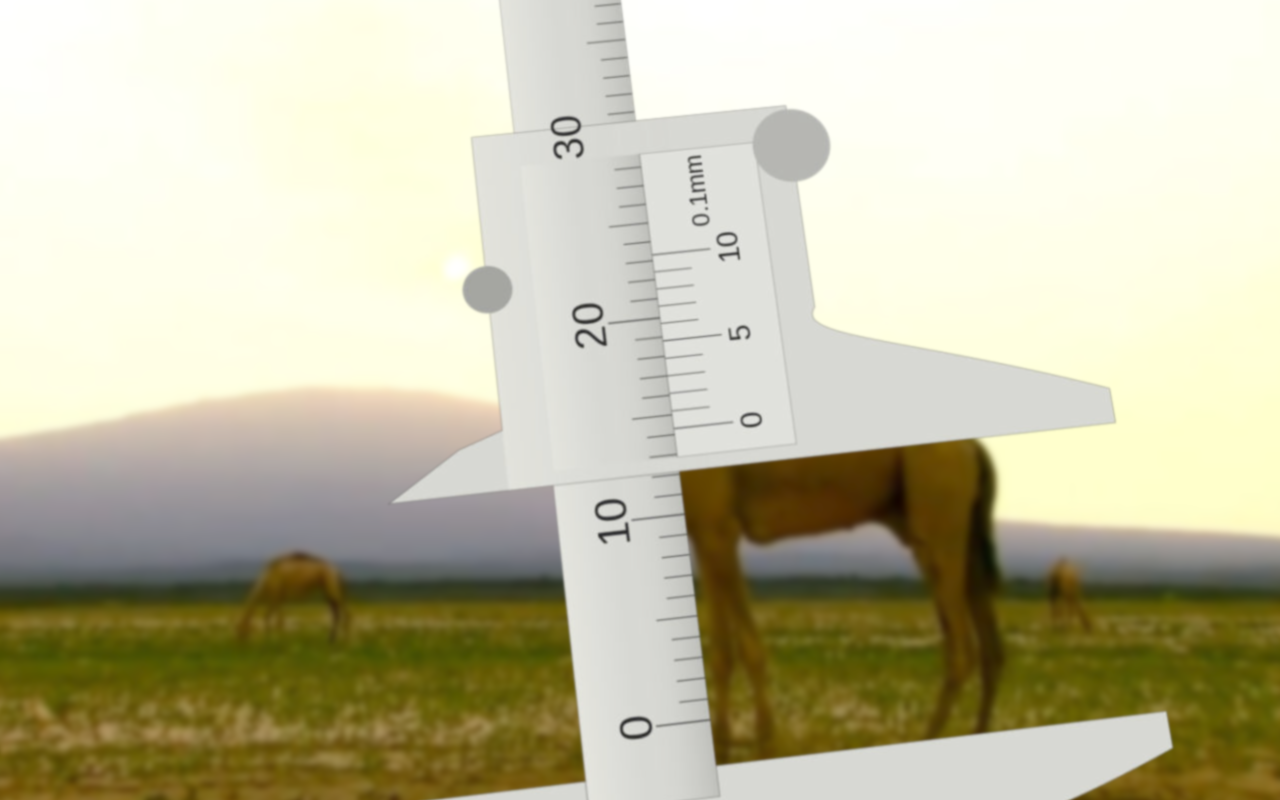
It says 14.3 mm
